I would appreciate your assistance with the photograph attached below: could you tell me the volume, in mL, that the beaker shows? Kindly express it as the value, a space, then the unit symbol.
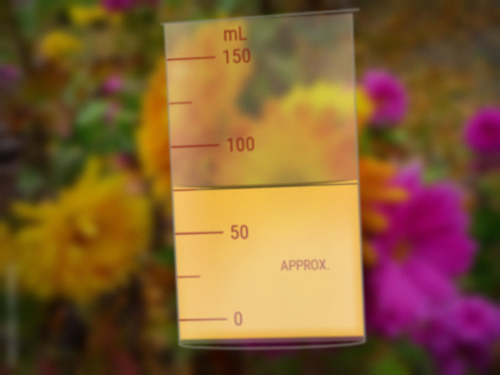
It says 75 mL
